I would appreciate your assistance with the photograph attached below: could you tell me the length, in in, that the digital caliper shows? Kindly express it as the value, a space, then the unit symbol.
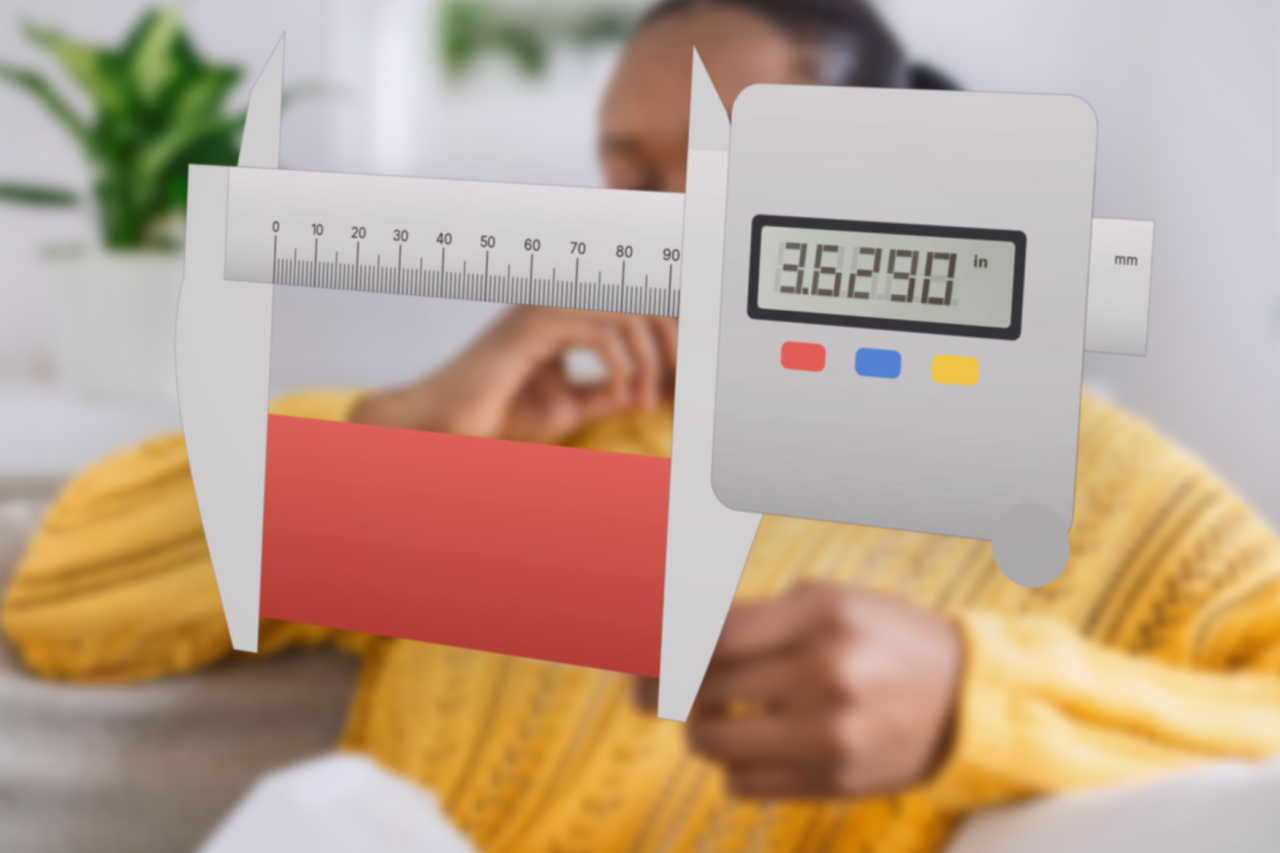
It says 3.6290 in
